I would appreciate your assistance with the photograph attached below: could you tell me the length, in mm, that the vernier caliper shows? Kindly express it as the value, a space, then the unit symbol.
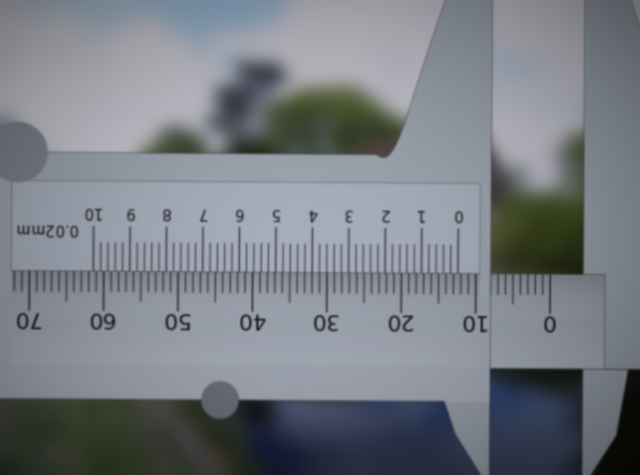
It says 12.4 mm
